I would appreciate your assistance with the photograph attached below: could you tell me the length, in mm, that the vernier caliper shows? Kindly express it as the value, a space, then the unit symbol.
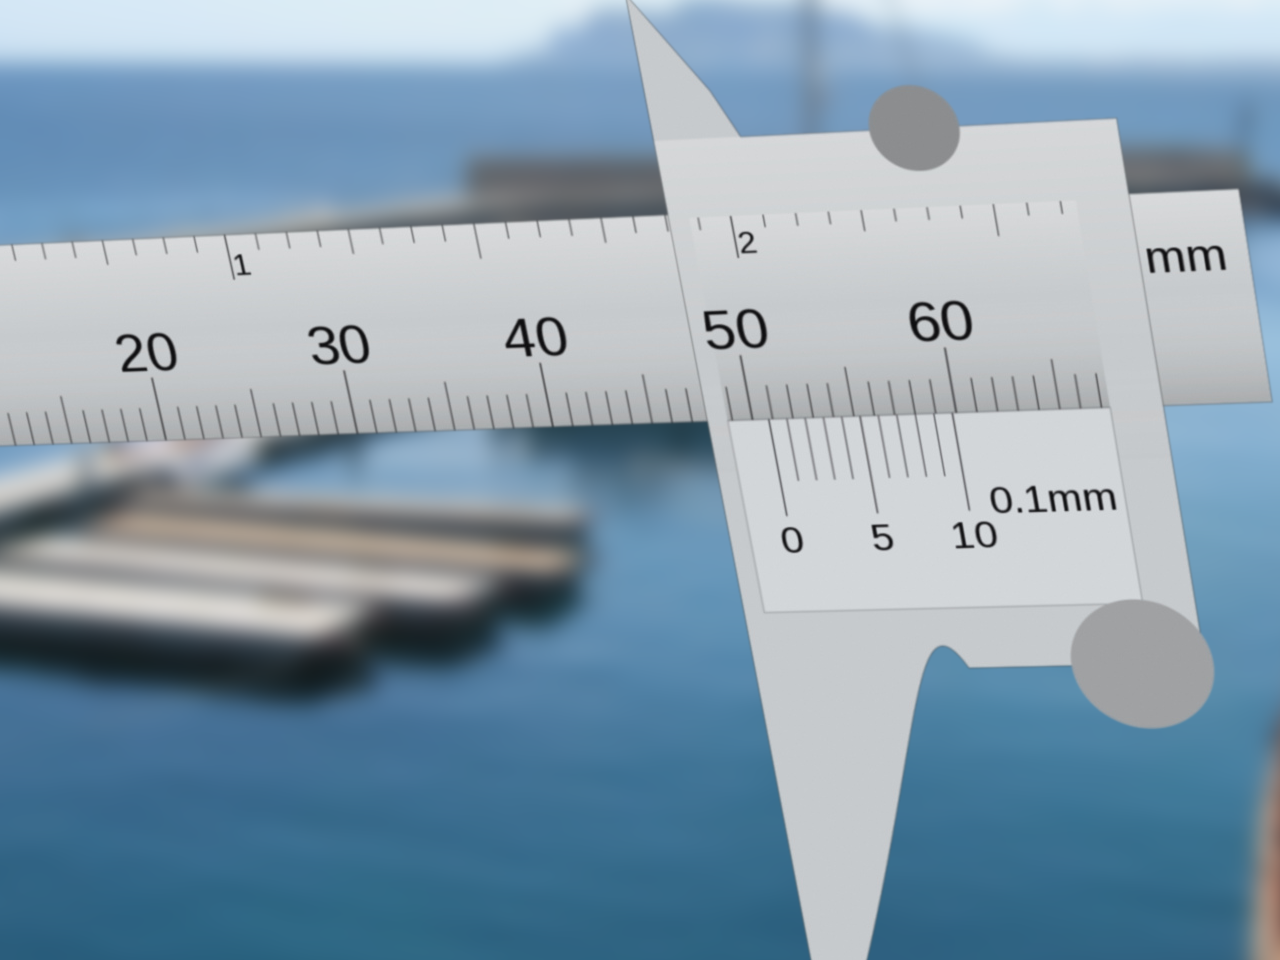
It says 50.8 mm
